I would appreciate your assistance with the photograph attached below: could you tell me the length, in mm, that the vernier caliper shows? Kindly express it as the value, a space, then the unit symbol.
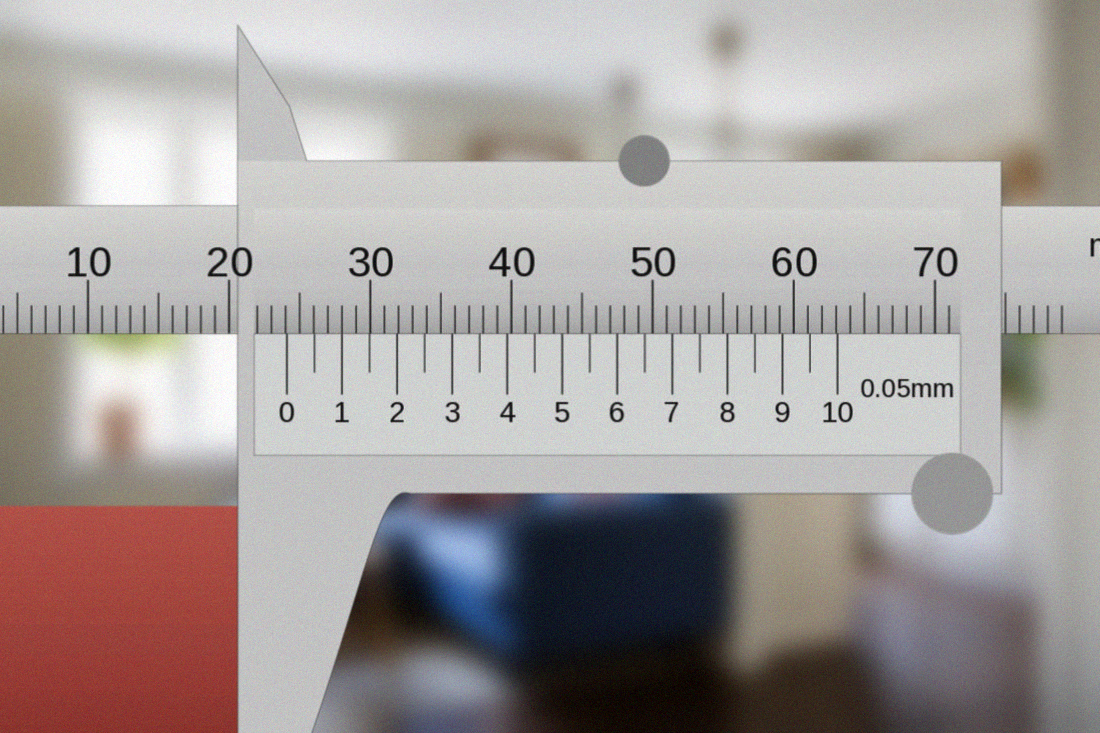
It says 24.1 mm
